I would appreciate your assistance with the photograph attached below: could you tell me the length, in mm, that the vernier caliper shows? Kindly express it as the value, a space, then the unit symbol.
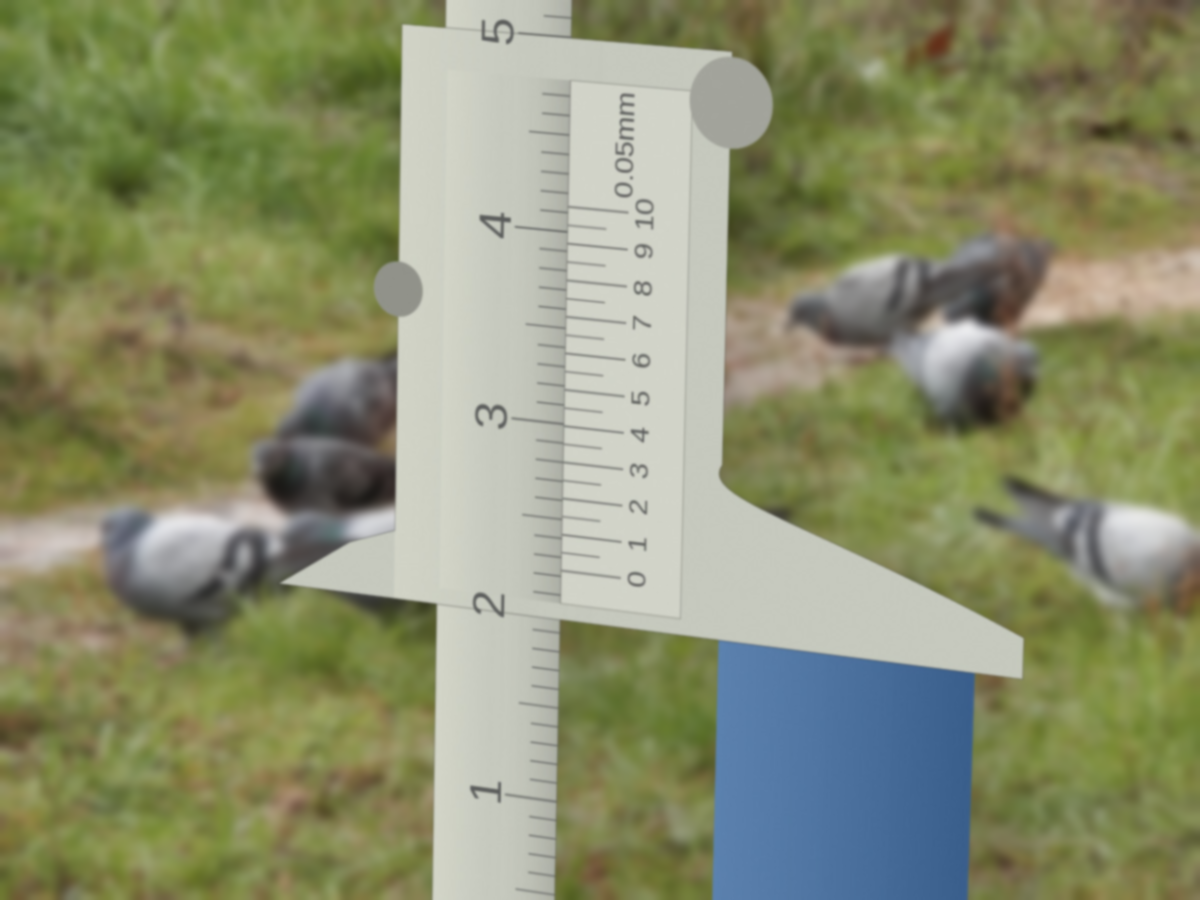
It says 22.3 mm
